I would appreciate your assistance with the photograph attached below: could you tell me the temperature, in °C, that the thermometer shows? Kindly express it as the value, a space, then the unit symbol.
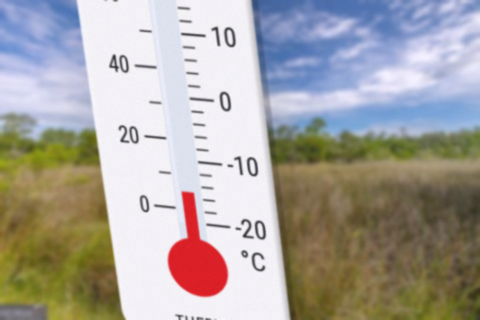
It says -15 °C
